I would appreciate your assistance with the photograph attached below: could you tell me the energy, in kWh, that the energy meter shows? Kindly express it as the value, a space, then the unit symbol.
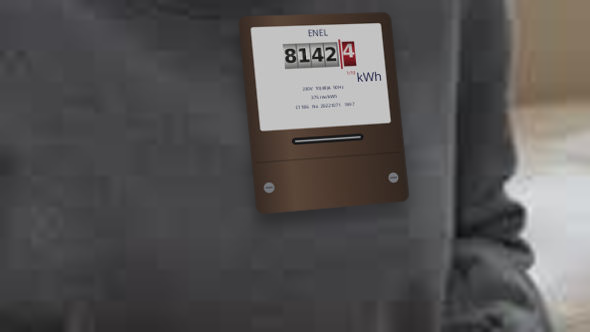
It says 8142.4 kWh
